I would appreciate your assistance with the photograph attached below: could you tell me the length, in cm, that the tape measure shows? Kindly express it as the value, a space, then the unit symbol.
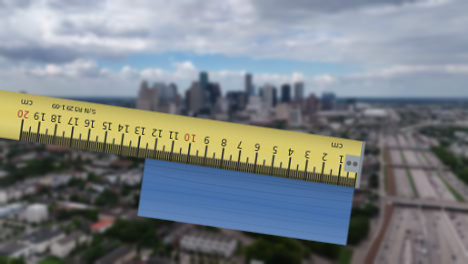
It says 12.5 cm
